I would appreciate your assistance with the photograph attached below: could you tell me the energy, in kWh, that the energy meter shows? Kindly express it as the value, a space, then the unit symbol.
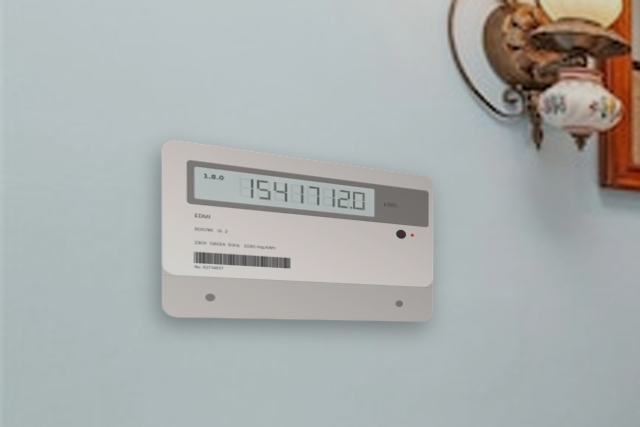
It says 1541712.0 kWh
